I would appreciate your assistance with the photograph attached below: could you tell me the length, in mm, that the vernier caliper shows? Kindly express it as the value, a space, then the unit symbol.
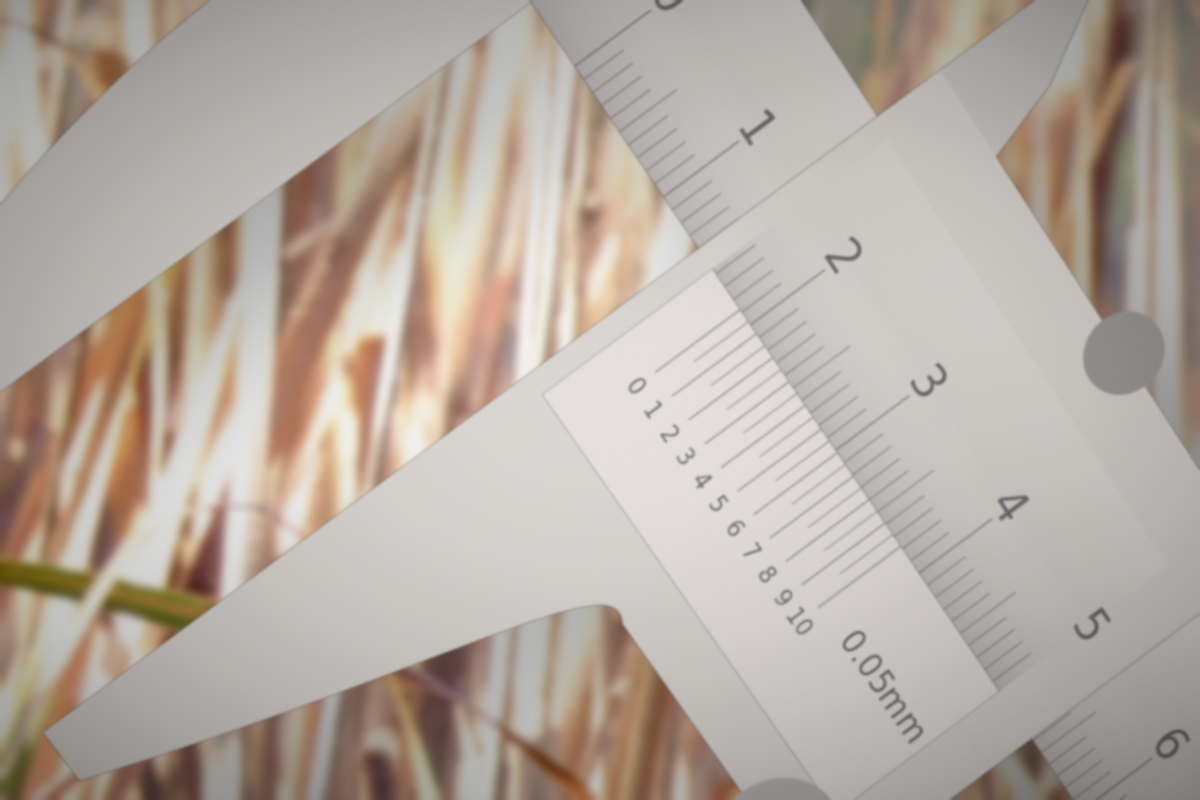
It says 18.8 mm
